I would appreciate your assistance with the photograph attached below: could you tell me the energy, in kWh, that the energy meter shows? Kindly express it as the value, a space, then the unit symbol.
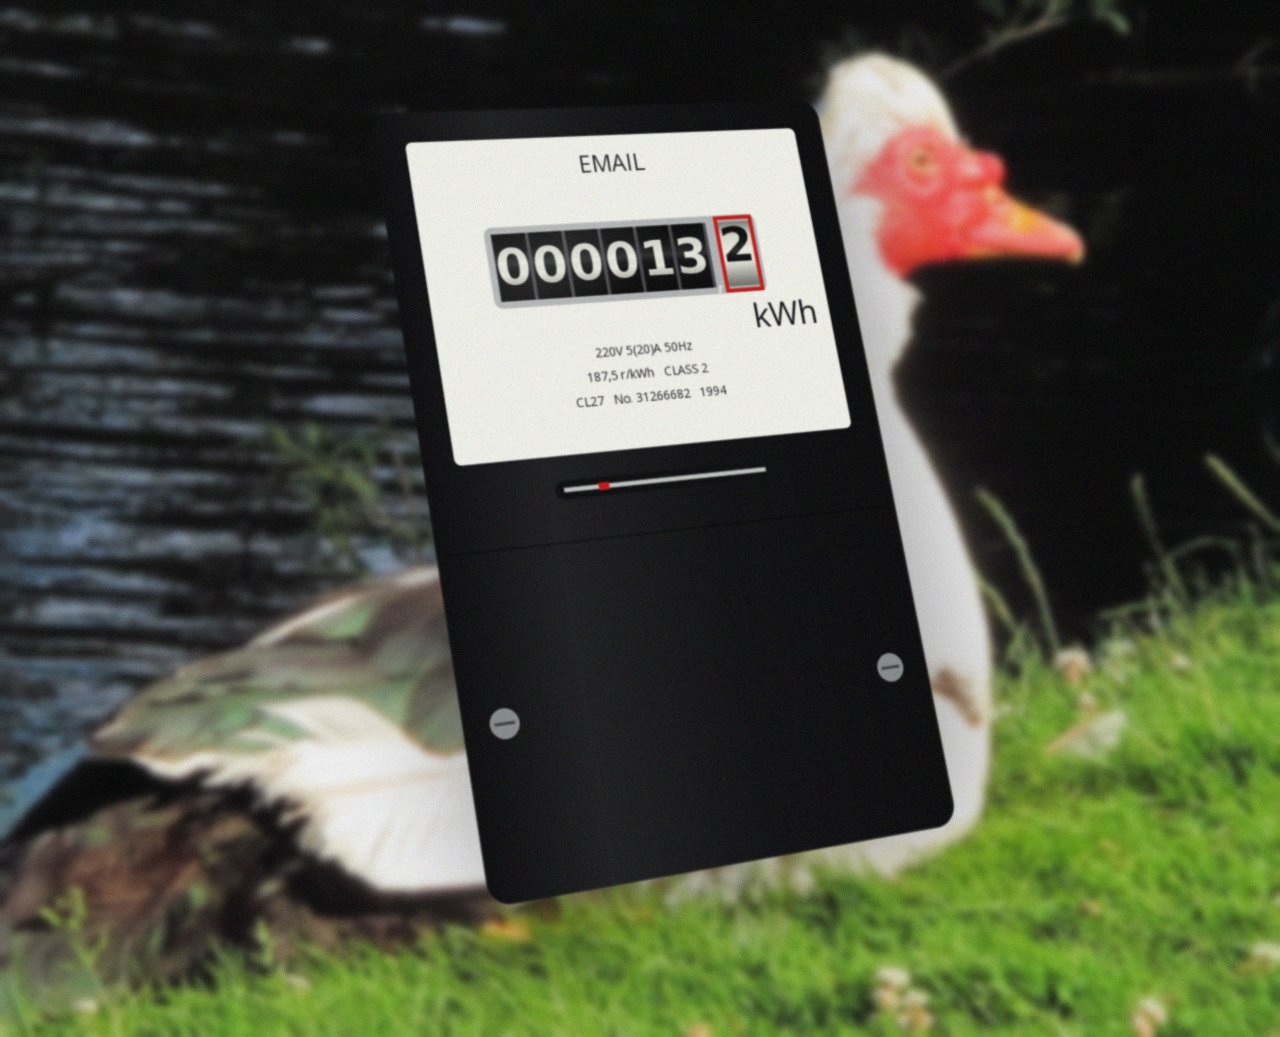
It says 13.2 kWh
